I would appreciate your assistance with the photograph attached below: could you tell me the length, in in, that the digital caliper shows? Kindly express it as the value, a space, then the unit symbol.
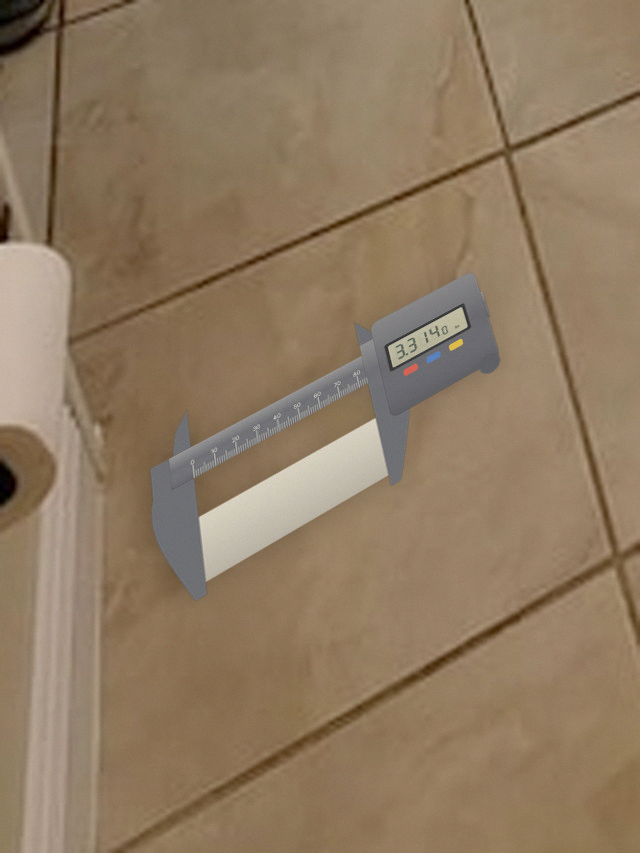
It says 3.3140 in
